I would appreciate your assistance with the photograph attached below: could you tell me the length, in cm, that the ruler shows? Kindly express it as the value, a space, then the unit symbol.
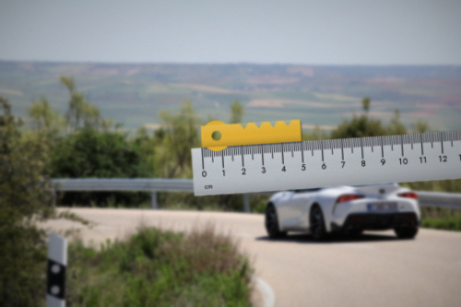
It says 5 cm
